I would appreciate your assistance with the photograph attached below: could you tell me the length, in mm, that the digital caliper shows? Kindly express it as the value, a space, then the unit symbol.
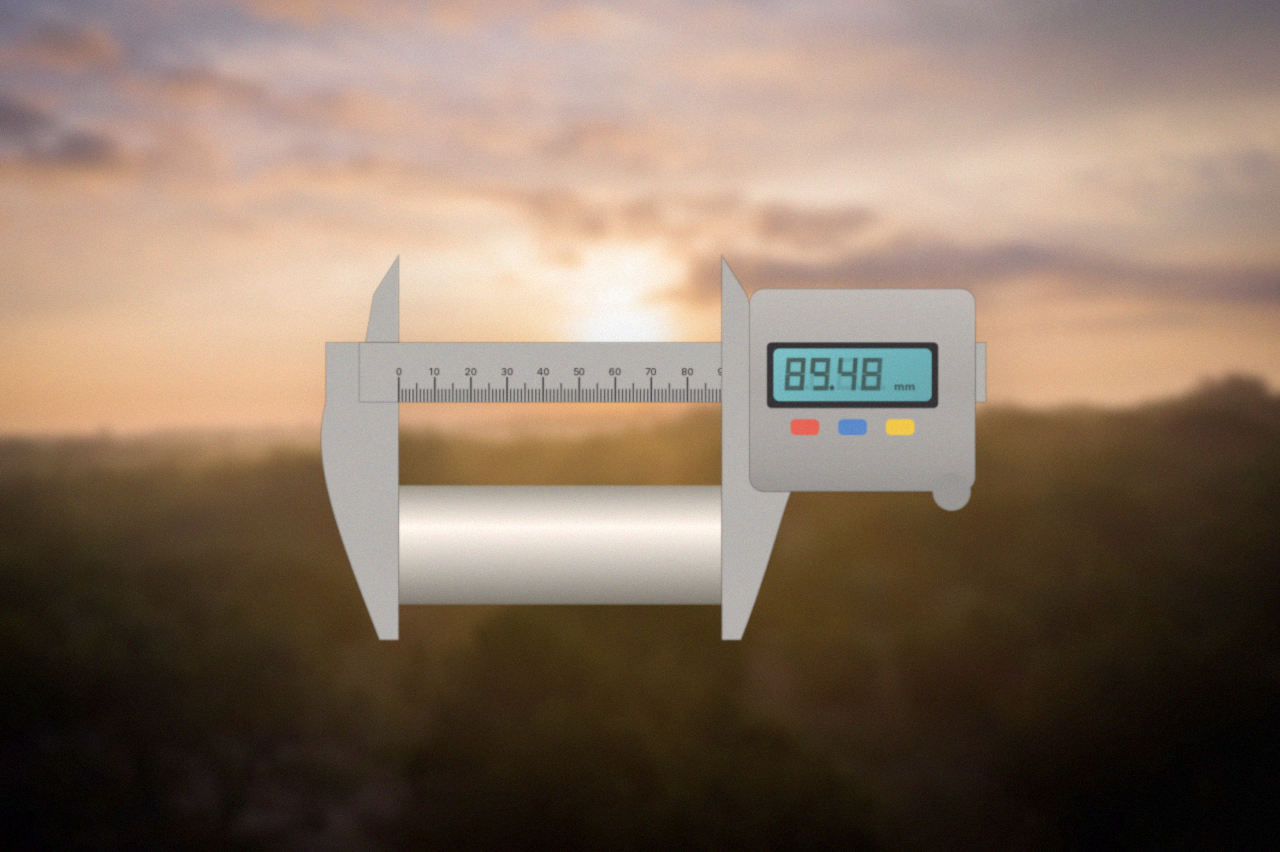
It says 89.48 mm
